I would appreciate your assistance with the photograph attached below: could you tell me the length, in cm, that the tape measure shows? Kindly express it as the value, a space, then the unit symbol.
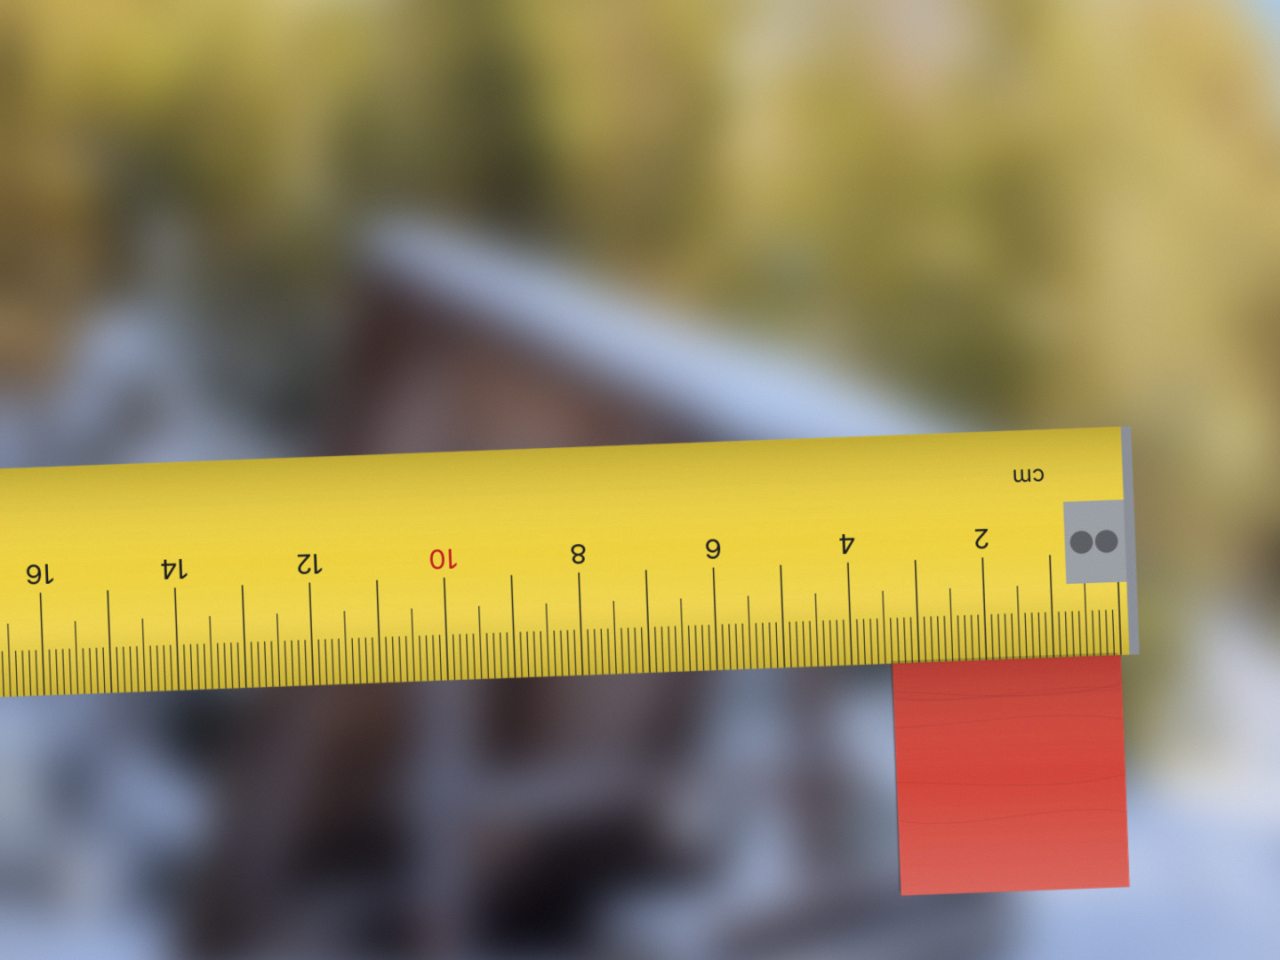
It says 3.4 cm
